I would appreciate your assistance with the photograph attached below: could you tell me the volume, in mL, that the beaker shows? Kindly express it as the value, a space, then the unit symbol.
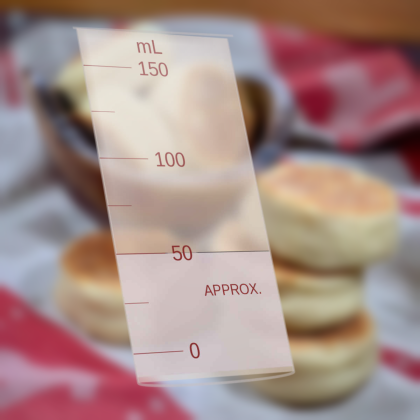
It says 50 mL
